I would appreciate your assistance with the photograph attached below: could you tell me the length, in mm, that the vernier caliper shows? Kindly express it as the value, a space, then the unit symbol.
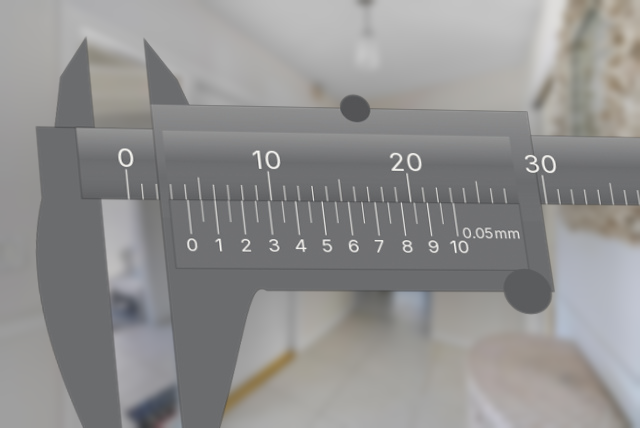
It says 4.1 mm
